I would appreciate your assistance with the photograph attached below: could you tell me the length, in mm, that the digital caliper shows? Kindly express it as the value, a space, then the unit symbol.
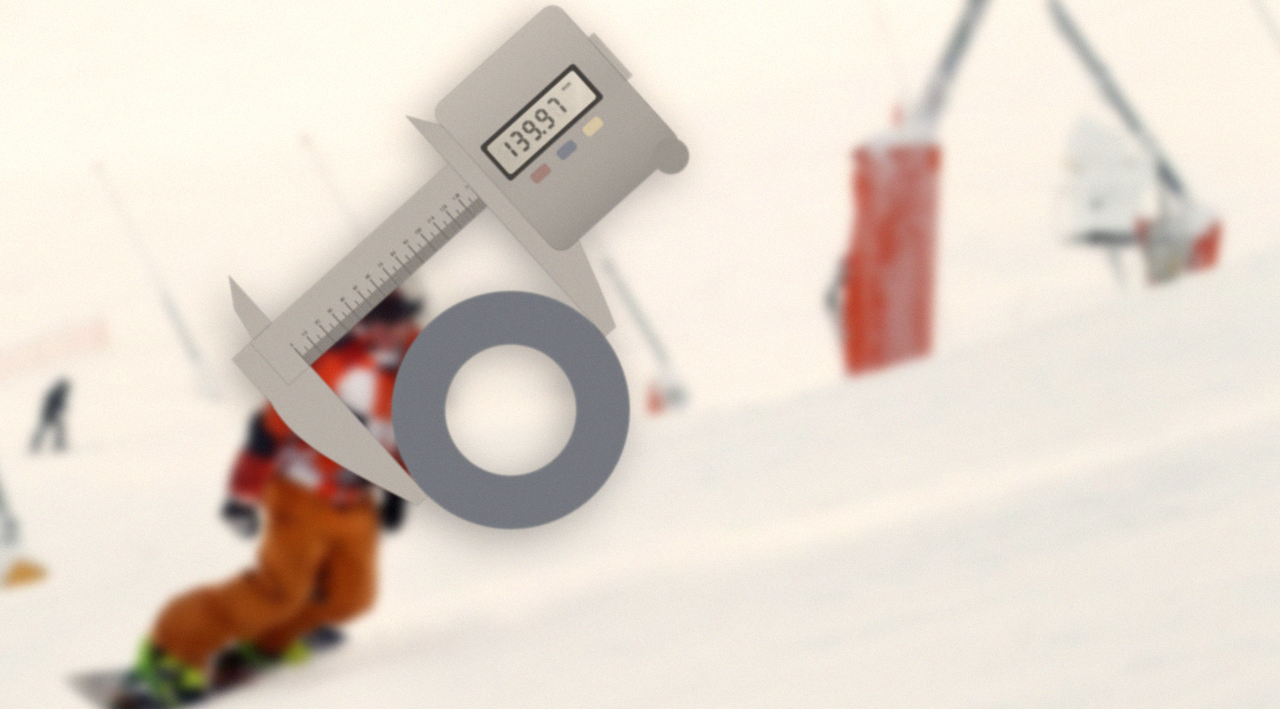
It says 139.97 mm
